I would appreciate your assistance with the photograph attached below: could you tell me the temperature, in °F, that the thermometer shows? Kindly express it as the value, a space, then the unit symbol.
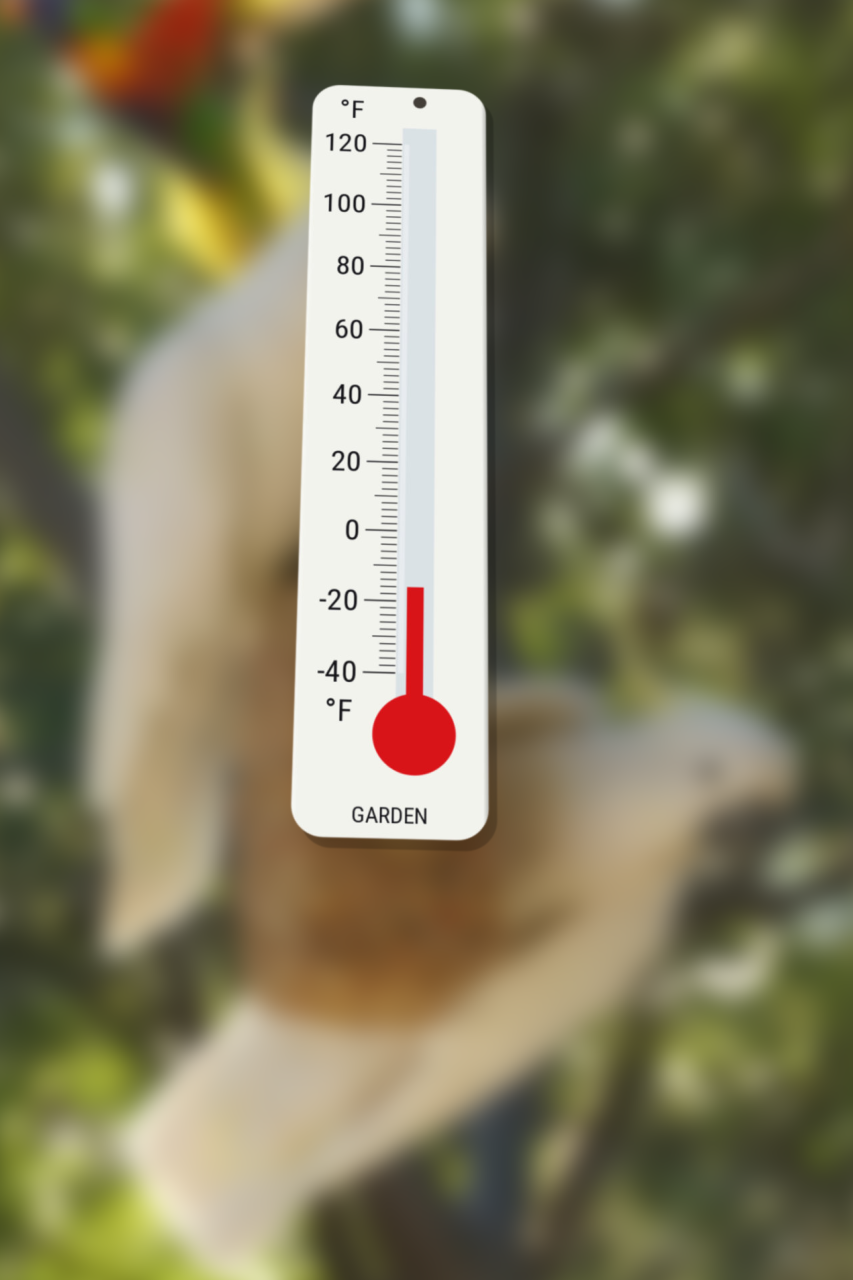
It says -16 °F
